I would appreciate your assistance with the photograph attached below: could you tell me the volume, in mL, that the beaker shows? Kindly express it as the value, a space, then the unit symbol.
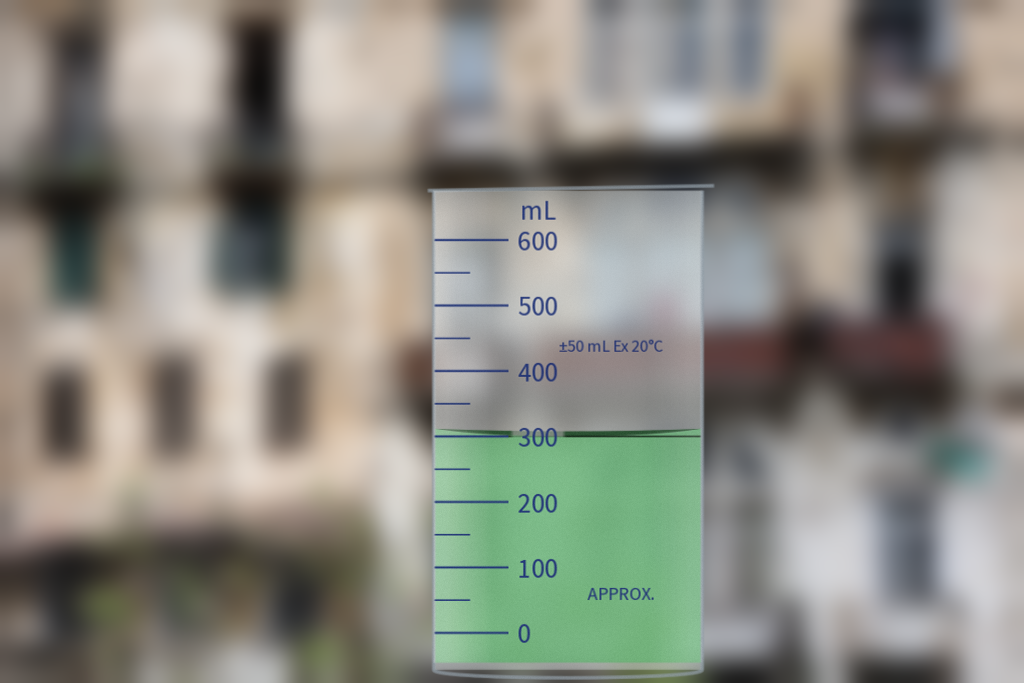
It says 300 mL
